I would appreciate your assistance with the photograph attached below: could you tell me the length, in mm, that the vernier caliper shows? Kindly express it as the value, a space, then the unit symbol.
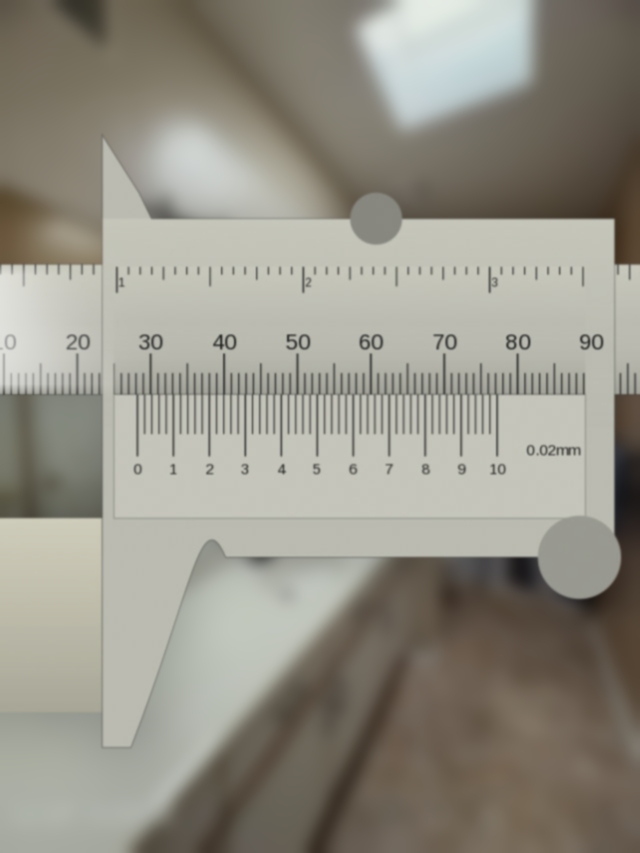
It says 28.2 mm
